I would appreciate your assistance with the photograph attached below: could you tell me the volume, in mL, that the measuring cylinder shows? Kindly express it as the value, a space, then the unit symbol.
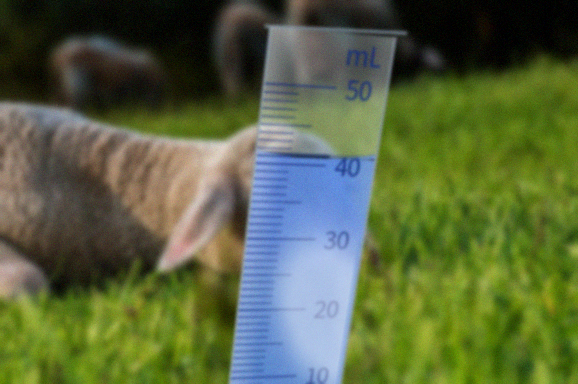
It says 41 mL
